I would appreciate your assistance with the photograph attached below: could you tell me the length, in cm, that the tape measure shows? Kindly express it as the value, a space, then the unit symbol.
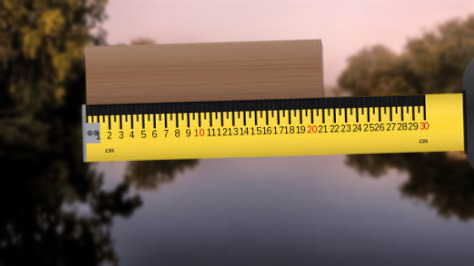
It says 21 cm
